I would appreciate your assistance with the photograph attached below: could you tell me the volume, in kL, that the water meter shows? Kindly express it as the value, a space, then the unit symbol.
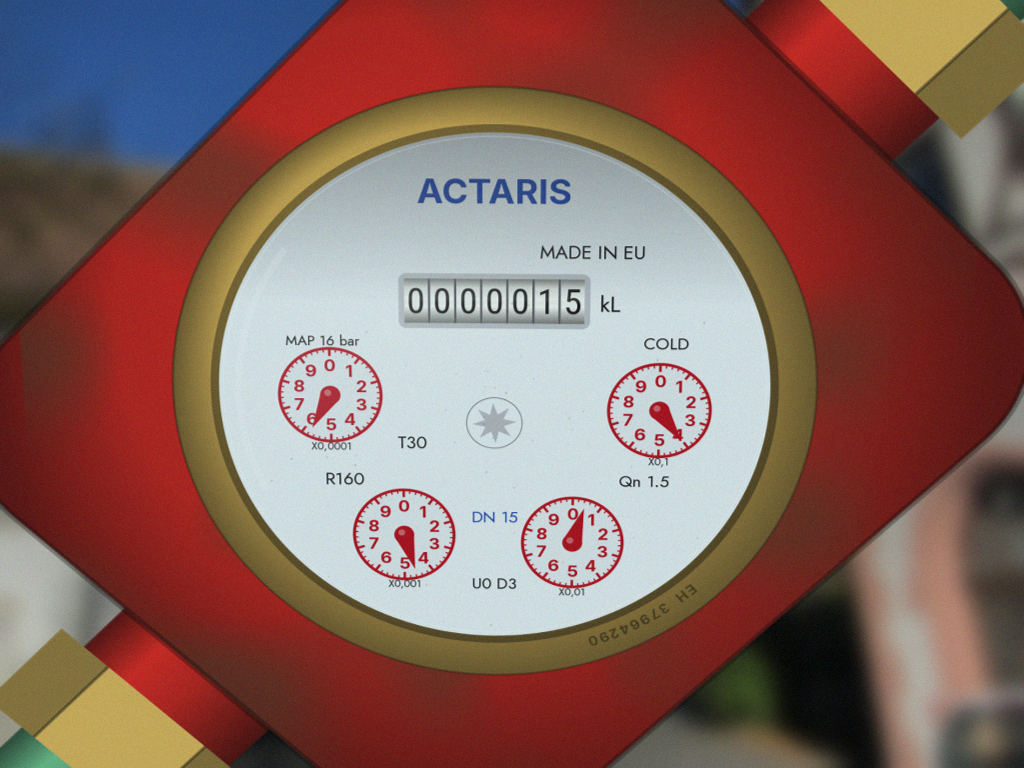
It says 15.4045 kL
